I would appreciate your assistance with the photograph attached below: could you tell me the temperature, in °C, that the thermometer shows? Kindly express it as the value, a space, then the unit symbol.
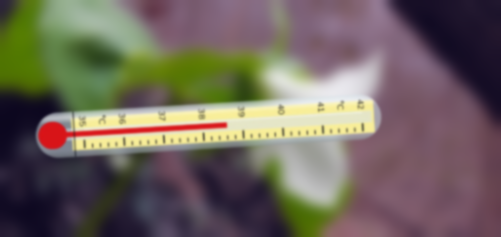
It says 38.6 °C
